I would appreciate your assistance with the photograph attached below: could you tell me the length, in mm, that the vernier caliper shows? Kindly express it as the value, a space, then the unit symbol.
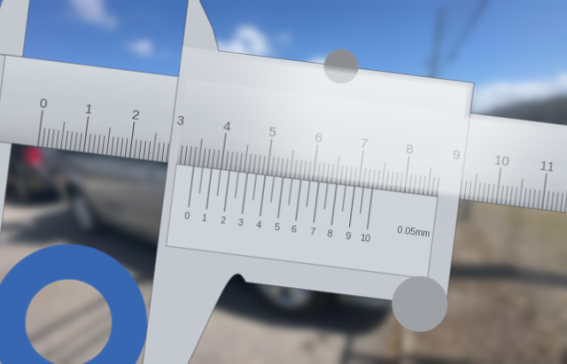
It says 34.0 mm
